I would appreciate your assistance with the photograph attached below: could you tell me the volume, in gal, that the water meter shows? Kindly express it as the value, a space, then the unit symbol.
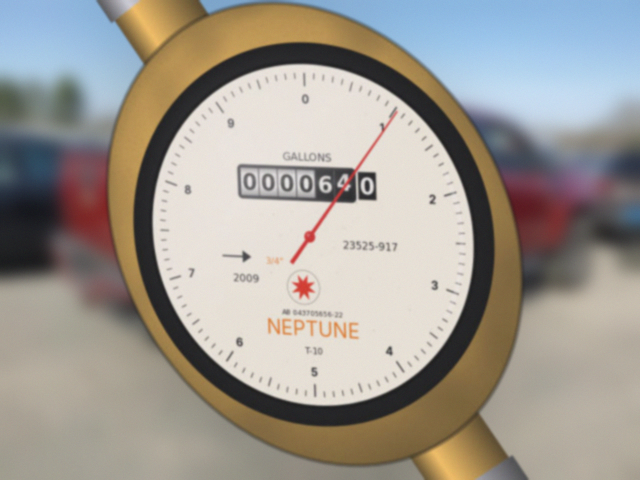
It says 641.0 gal
